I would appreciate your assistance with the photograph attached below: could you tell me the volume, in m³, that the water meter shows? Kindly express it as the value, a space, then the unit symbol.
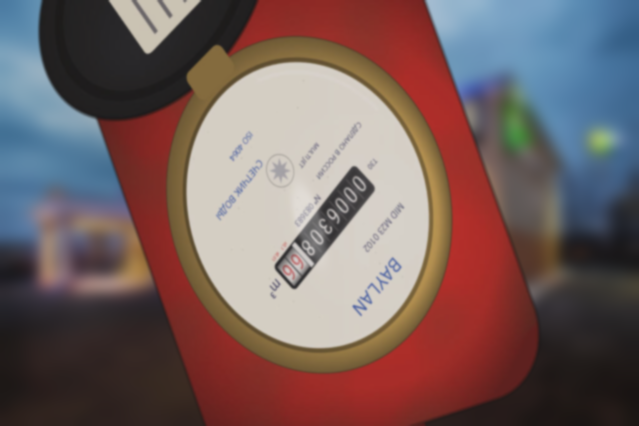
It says 6308.66 m³
